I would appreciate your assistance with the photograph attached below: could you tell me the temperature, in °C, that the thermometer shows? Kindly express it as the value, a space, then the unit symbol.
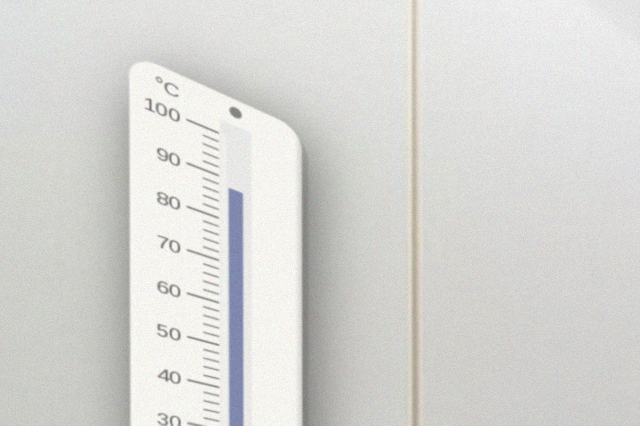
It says 88 °C
